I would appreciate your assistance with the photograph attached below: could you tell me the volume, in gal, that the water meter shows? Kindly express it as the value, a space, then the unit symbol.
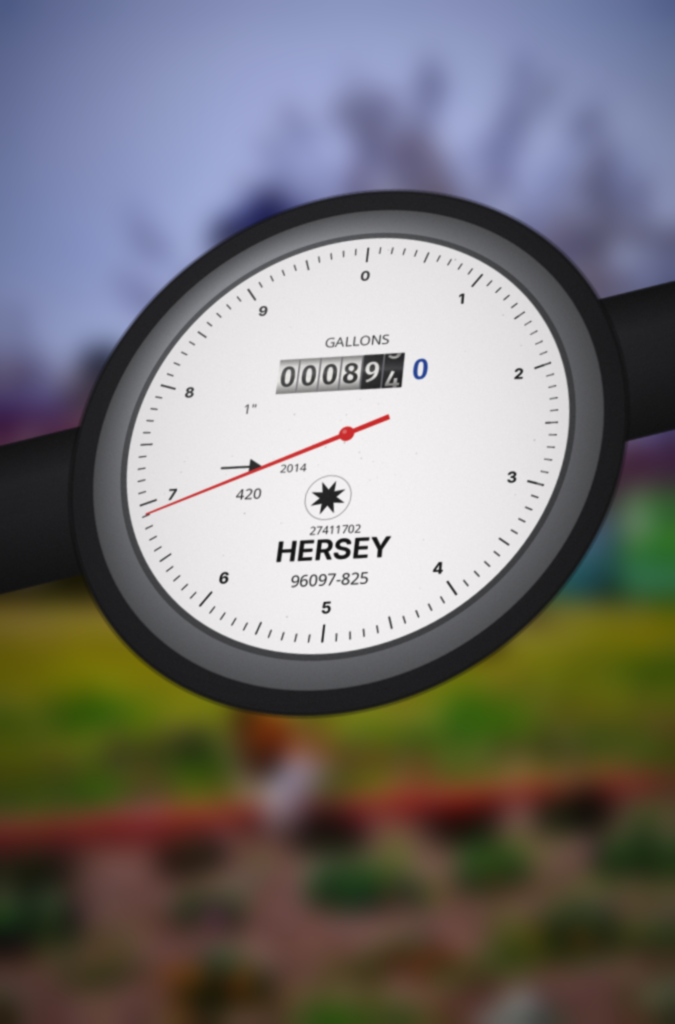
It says 8936.9 gal
